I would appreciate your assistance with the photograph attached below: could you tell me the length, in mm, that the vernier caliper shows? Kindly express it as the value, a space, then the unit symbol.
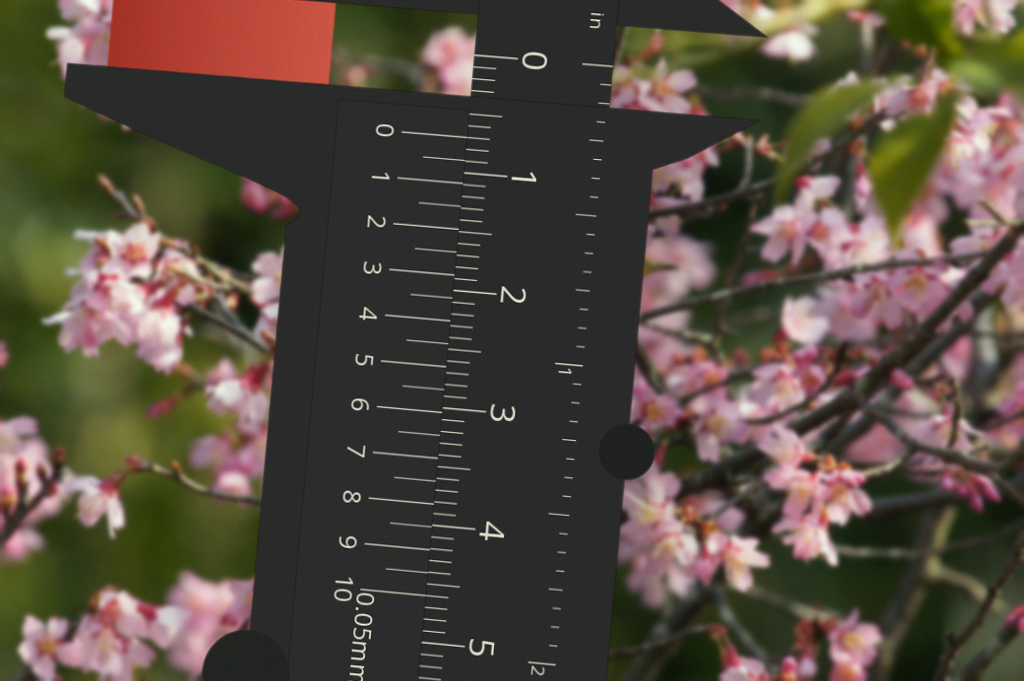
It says 7.0 mm
